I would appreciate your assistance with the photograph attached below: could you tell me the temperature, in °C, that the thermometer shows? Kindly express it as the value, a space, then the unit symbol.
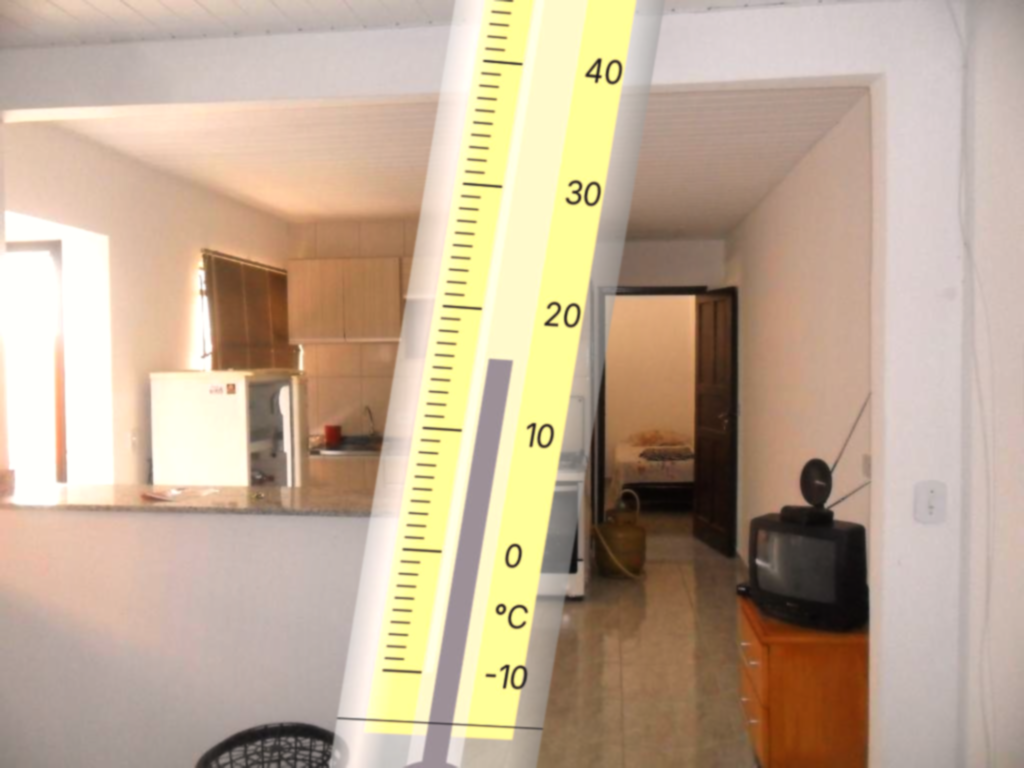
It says 16 °C
